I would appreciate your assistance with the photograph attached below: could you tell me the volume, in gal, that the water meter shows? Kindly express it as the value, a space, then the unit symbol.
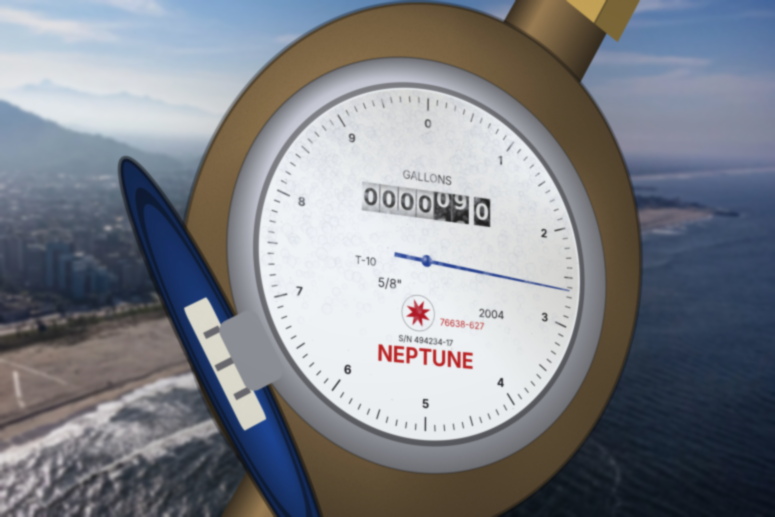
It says 92.6 gal
